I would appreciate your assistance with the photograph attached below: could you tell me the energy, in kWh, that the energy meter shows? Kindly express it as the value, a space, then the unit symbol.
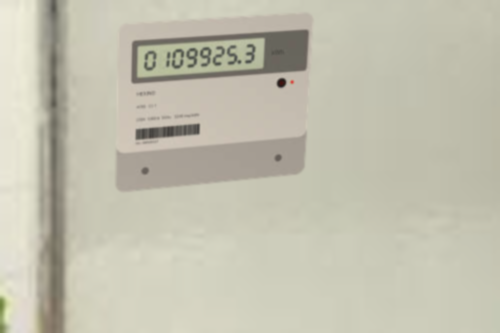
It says 109925.3 kWh
